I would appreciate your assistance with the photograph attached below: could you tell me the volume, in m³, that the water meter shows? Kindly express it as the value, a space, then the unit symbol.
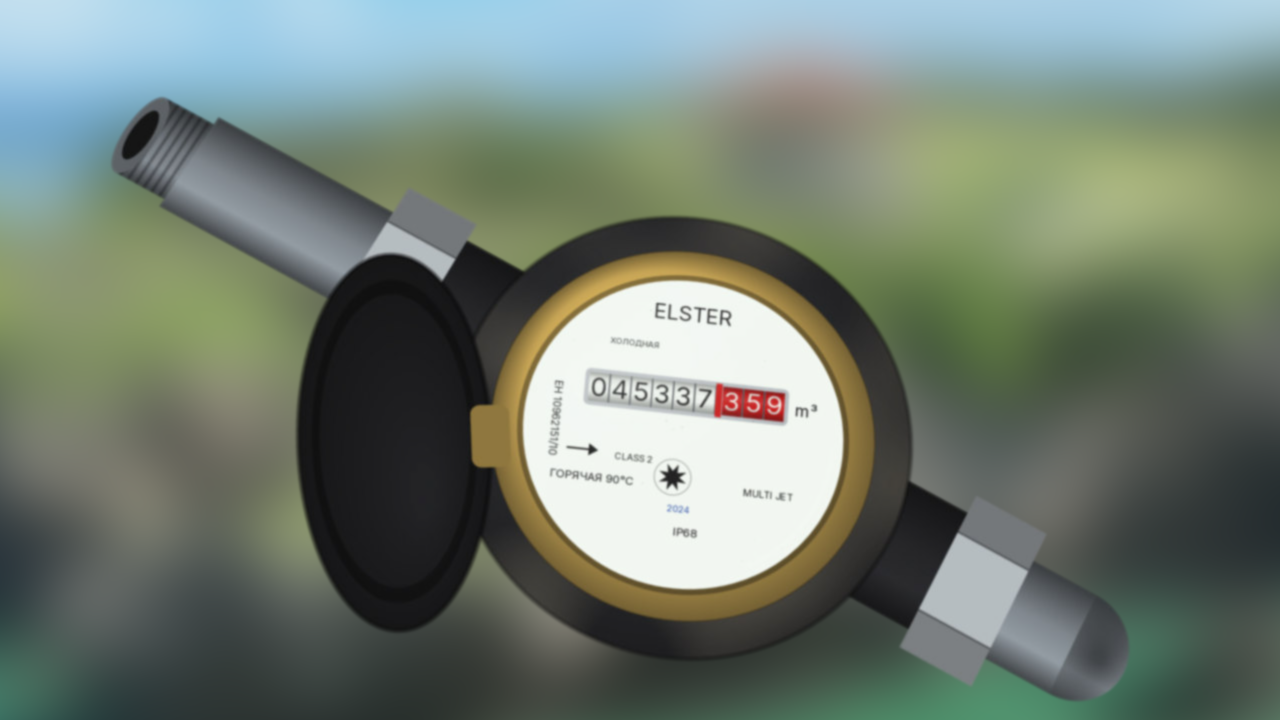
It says 45337.359 m³
